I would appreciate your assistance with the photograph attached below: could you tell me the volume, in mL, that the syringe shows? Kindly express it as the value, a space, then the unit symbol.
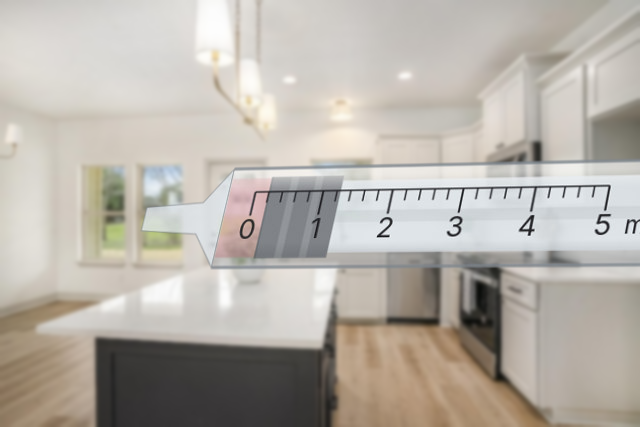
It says 0.2 mL
